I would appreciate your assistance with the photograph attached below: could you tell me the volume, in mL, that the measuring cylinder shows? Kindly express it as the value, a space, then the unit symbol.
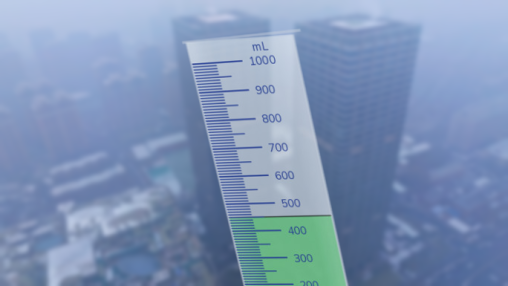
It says 450 mL
